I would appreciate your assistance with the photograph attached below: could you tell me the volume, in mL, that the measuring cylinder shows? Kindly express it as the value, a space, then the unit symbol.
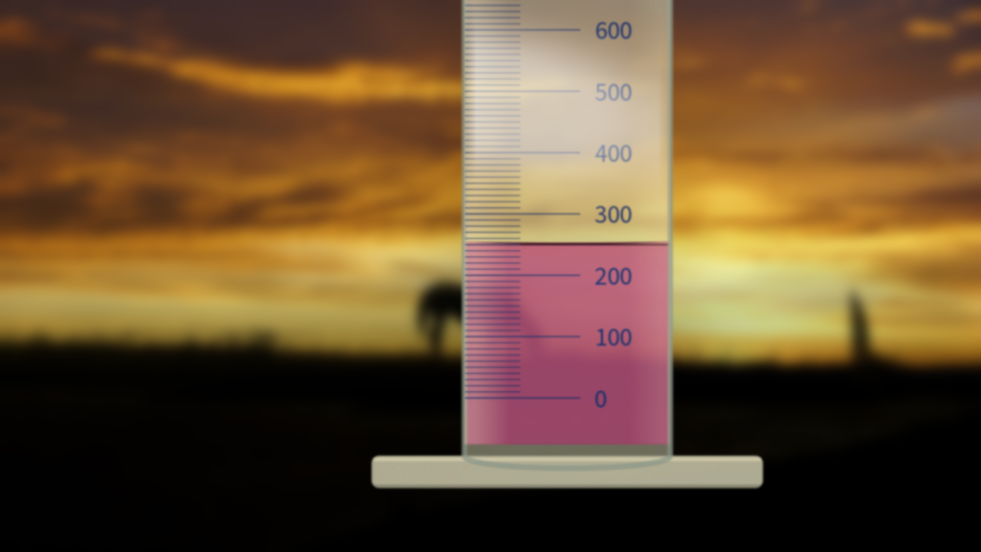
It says 250 mL
